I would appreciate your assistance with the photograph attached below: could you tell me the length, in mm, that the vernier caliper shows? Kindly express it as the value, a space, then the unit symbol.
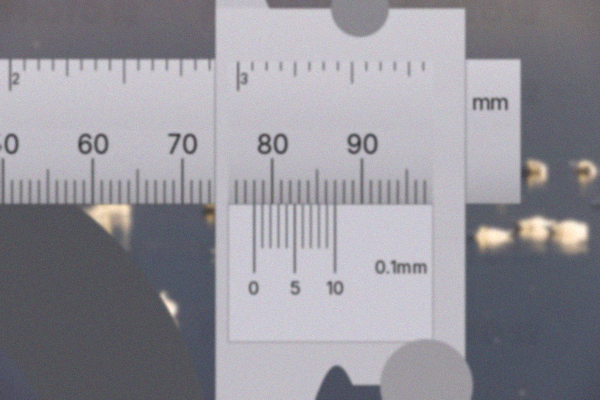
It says 78.0 mm
